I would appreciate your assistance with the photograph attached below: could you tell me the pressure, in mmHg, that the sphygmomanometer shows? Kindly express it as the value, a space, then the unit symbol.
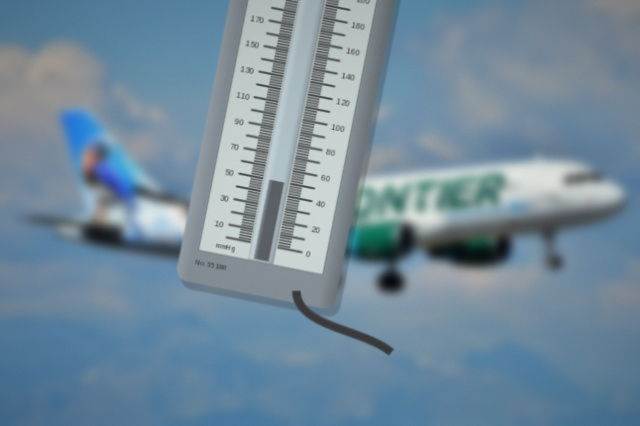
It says 50 mmHg
